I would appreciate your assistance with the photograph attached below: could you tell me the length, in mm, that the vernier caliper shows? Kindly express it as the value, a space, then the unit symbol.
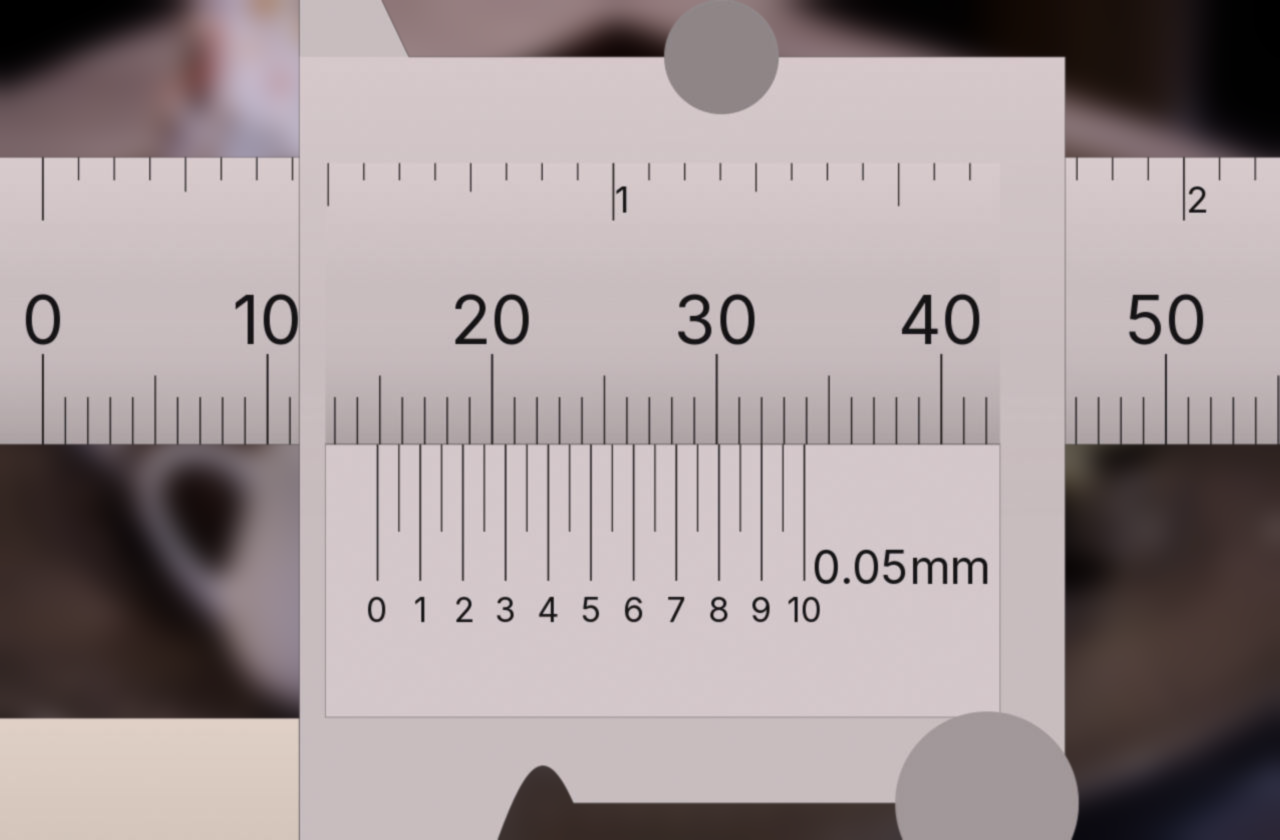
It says 14.9 mm
